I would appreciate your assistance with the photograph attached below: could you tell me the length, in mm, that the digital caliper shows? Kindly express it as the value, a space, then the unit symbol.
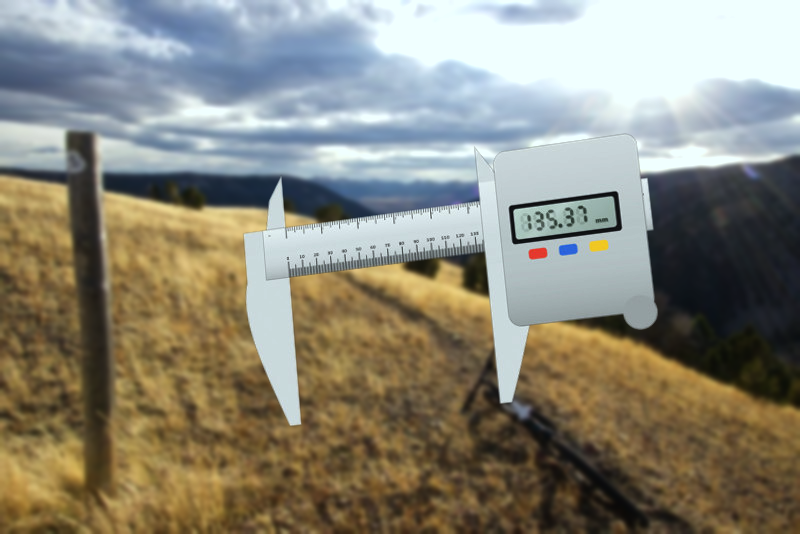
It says 135.37 mm
